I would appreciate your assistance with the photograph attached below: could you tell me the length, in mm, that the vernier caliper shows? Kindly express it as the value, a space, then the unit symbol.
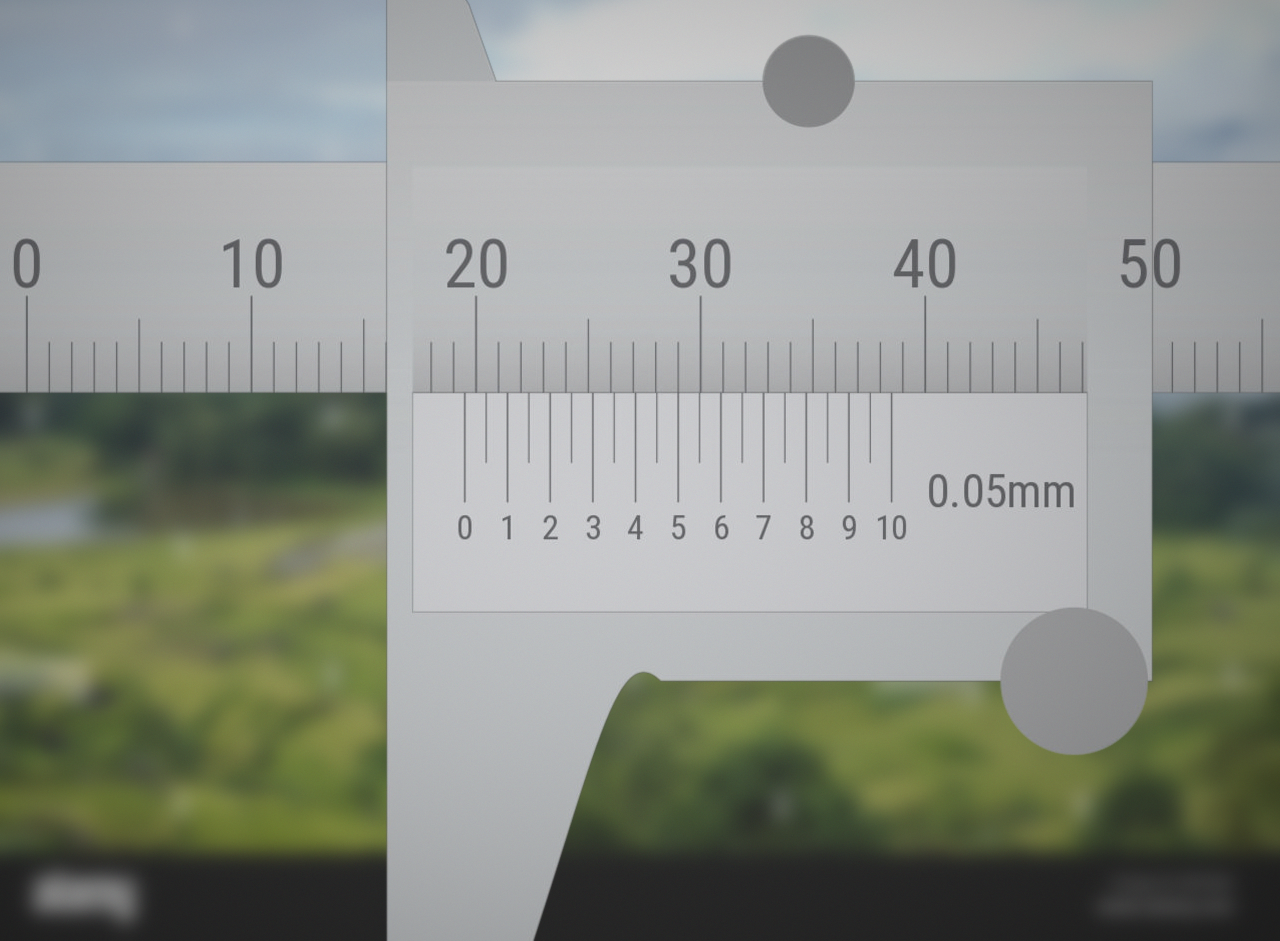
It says 19.5 mm
